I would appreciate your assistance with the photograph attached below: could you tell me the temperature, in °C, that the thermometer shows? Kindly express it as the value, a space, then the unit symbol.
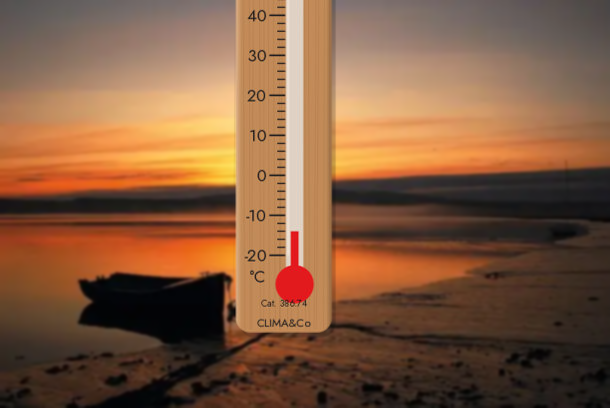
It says -14 °C
